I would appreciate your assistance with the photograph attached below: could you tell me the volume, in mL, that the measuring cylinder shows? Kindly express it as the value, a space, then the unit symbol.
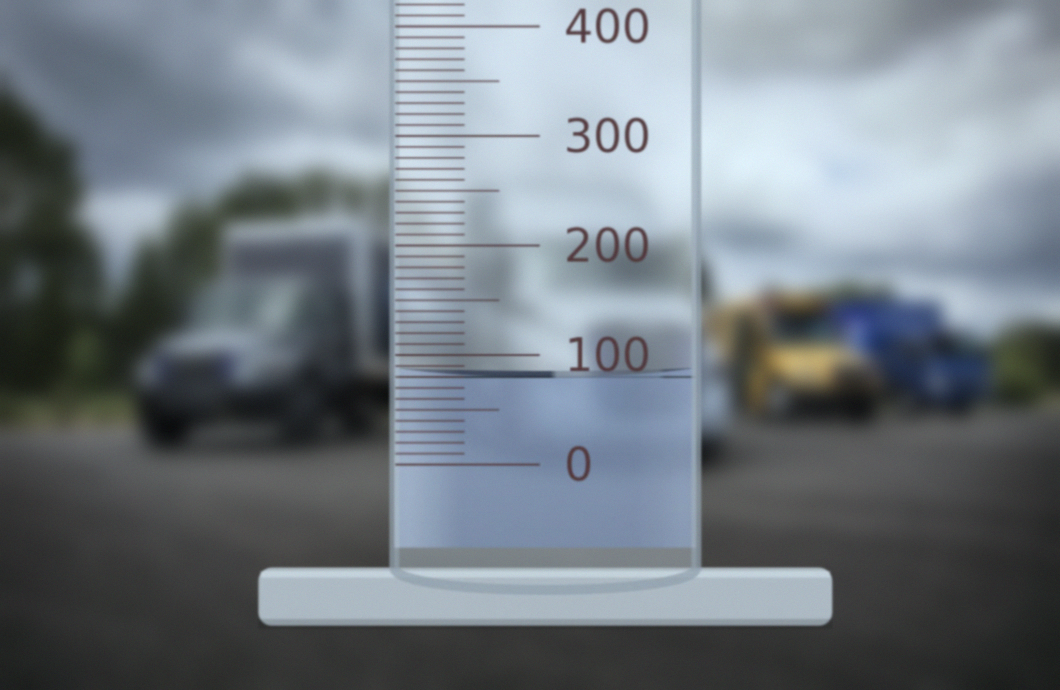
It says 80 mL
